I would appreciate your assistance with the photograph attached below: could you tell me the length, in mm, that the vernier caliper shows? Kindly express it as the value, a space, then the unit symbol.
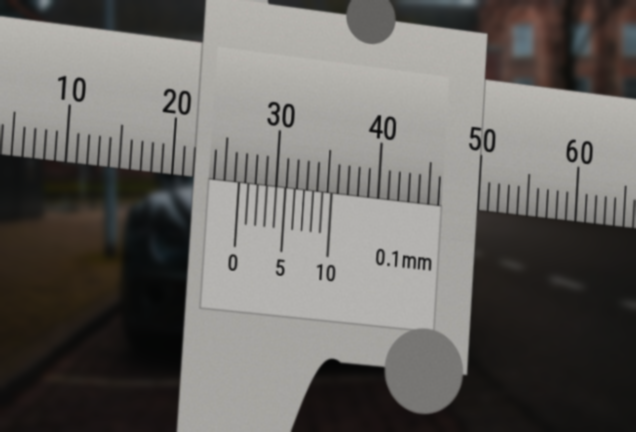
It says 26.4 mm
